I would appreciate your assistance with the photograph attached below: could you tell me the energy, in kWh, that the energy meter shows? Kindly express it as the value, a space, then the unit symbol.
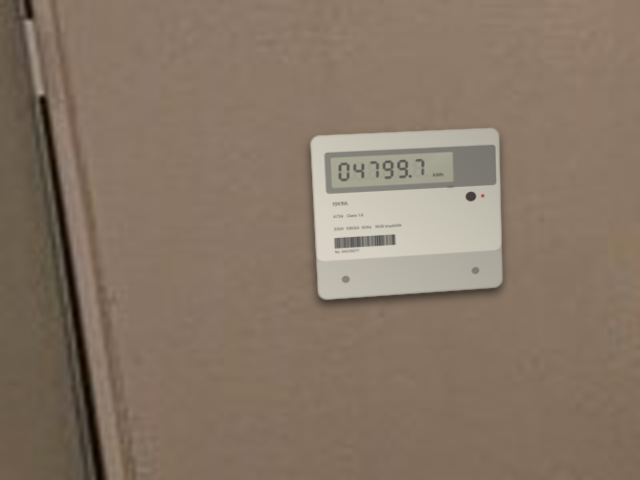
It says 4799.7 kWh
